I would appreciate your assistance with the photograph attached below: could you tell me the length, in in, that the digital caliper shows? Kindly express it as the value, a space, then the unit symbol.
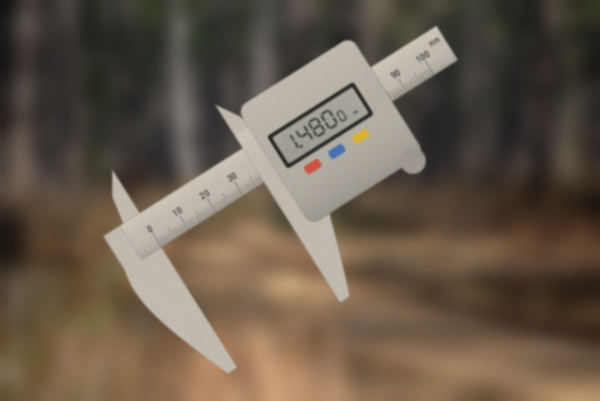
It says 1.4800 in
